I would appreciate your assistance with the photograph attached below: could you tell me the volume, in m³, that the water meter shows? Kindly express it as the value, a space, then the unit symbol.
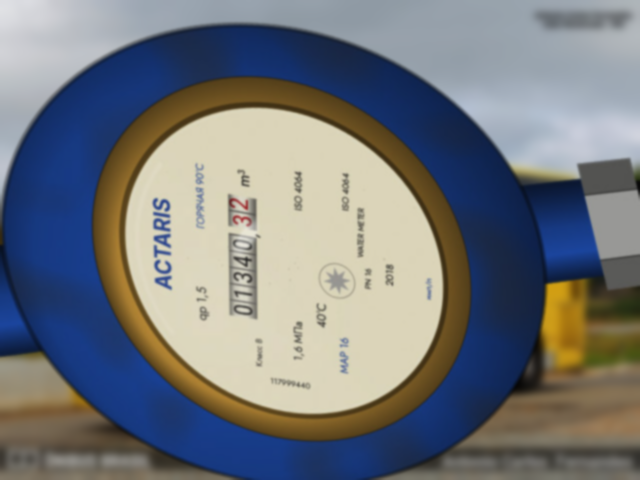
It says 1340.32 m³
